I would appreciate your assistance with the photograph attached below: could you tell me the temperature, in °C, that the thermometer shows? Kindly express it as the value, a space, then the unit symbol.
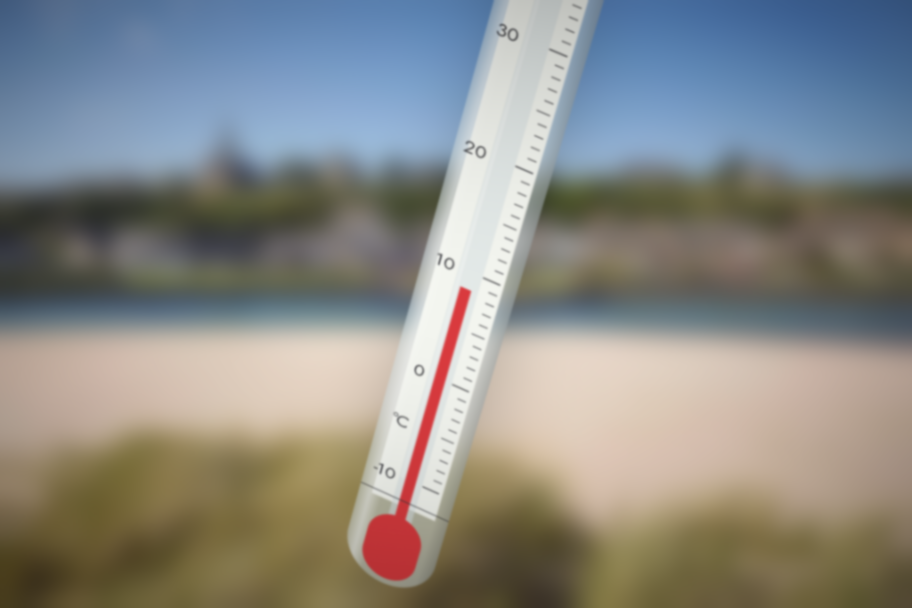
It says 8.5 °C
